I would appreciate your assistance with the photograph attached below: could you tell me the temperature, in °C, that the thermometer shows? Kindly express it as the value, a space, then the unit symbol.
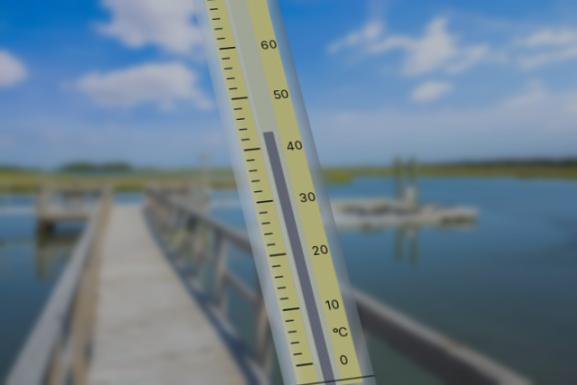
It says 43 °C
